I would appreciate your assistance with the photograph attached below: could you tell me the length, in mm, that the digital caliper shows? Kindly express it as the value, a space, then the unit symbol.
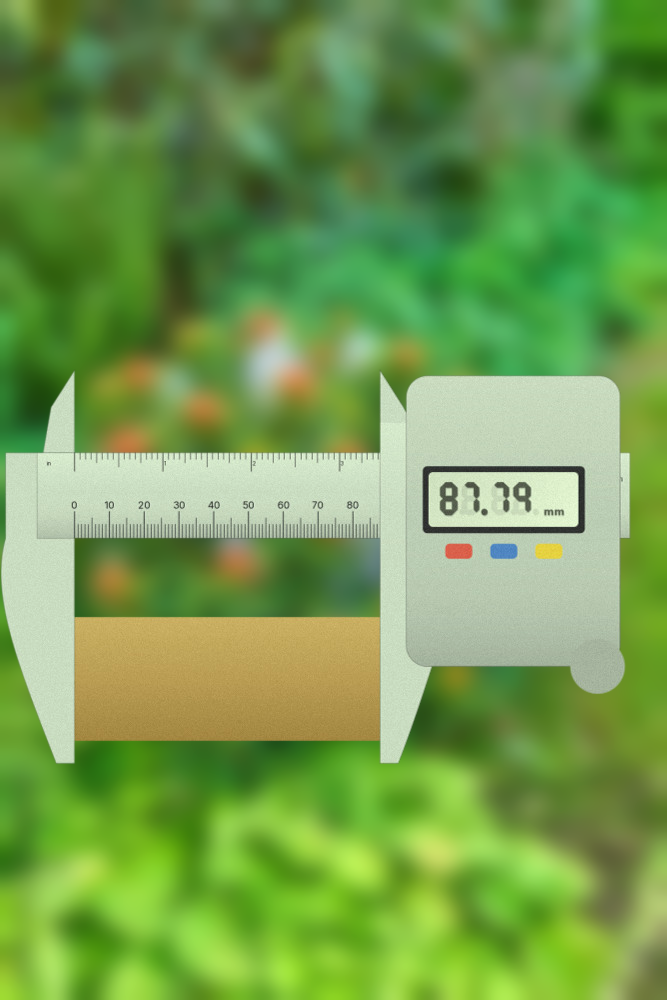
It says 87.79 mm
